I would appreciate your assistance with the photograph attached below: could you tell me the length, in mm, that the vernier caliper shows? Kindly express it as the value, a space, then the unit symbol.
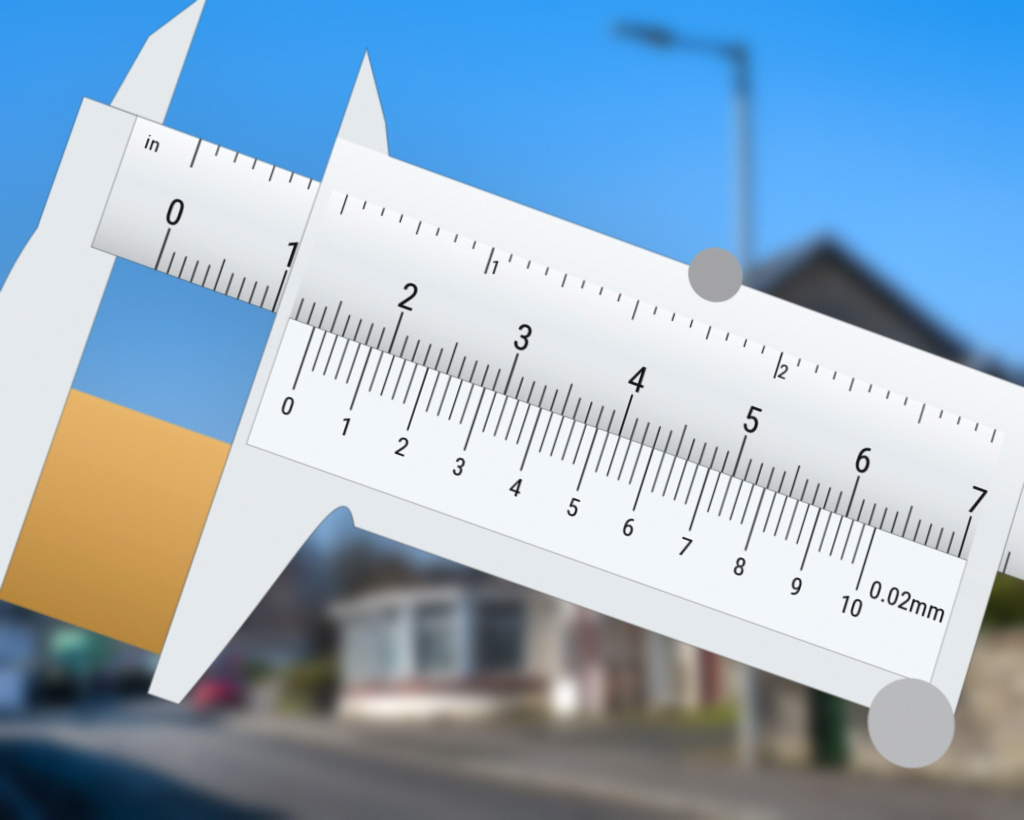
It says 13.6 mm
